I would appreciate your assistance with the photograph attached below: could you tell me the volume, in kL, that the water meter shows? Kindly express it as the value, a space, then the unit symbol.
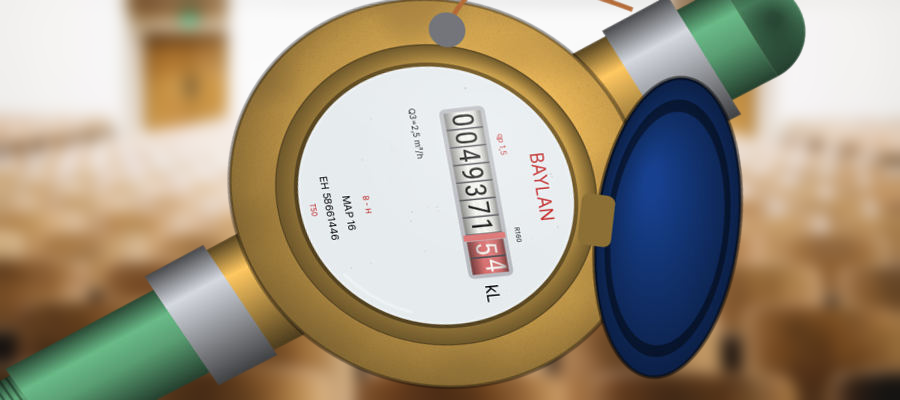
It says 49371.54 kL
